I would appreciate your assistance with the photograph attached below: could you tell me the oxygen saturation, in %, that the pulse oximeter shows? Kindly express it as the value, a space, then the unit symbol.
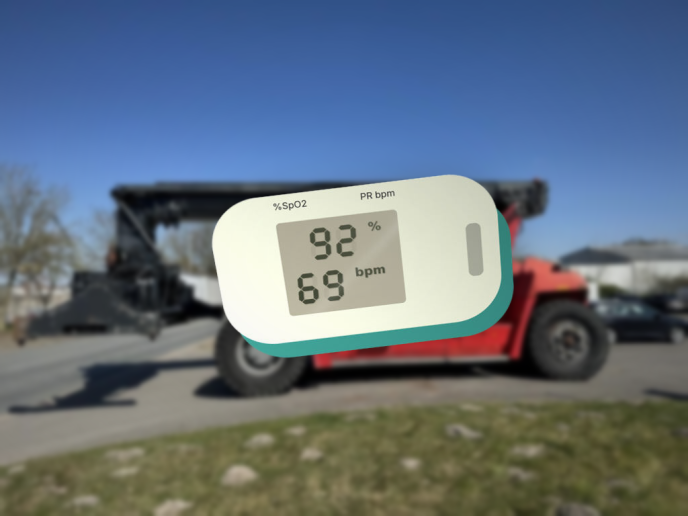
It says 92 %
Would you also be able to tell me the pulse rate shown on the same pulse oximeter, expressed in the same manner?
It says 69 bpm
